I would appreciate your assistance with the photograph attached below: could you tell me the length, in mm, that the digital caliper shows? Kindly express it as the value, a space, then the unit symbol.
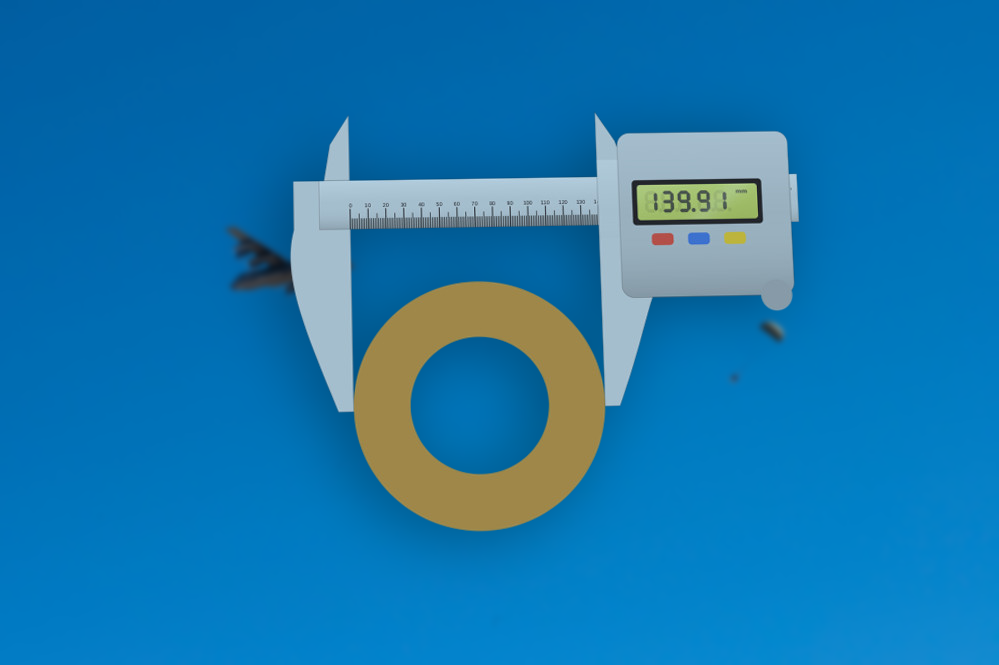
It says 139.91 mm
